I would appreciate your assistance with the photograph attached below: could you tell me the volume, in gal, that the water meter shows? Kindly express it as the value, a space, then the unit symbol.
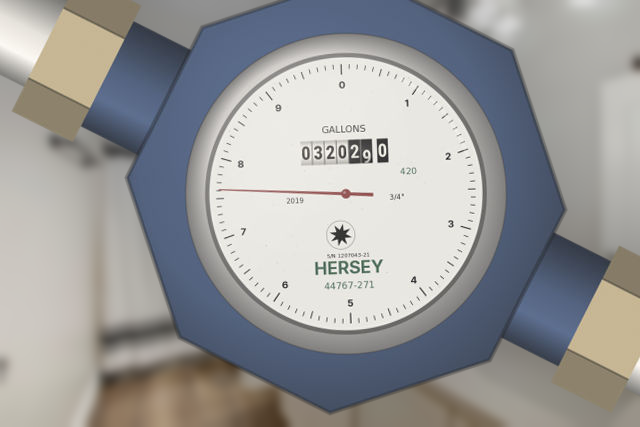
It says 320287.6 gal
